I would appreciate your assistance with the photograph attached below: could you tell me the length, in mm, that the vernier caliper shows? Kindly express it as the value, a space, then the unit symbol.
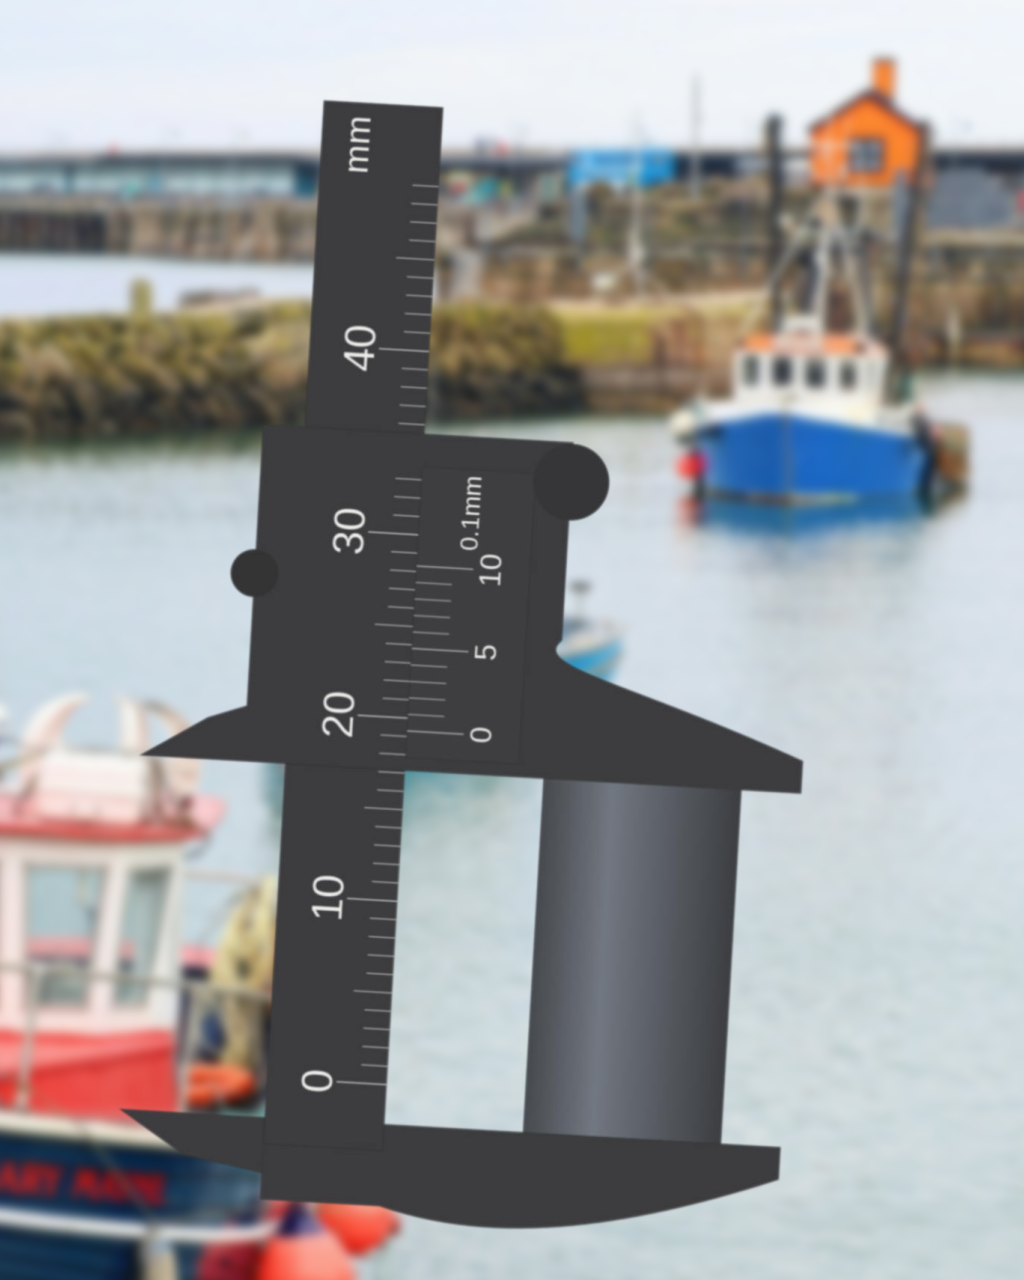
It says 19.3 mm
